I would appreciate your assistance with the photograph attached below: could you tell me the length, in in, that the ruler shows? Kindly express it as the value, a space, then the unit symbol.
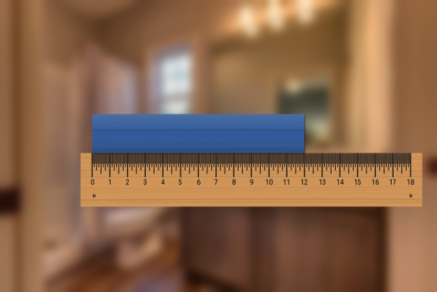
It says 12 in
